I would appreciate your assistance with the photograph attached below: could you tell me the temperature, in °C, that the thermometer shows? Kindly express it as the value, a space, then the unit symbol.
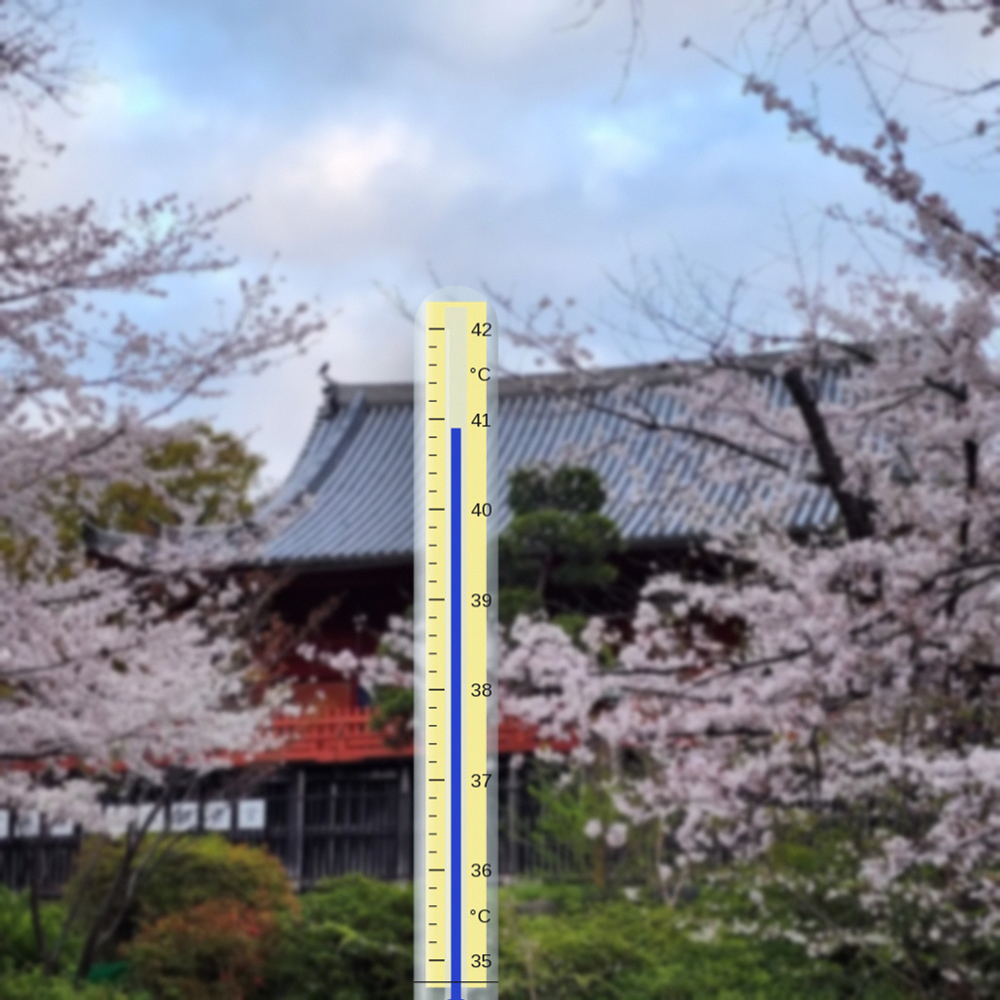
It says 40.9 °C
